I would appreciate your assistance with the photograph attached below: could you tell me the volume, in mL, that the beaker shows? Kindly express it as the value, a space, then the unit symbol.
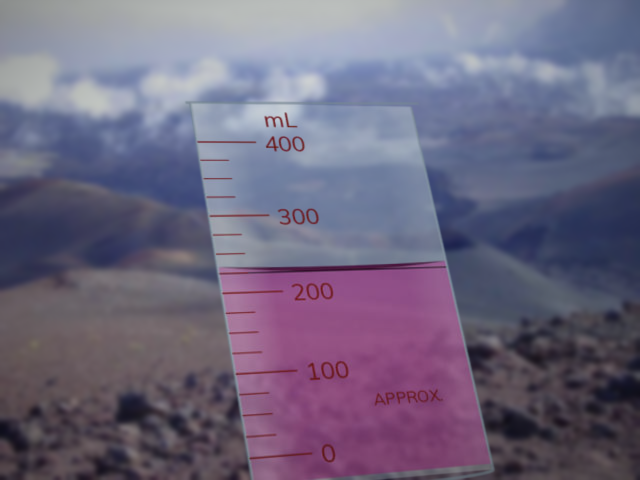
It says 225 mL
